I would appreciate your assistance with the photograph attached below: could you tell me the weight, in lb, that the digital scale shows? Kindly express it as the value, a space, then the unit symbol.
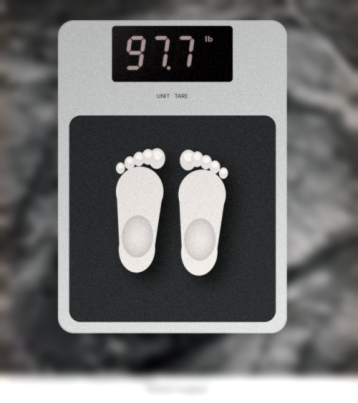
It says 97.7 lb
